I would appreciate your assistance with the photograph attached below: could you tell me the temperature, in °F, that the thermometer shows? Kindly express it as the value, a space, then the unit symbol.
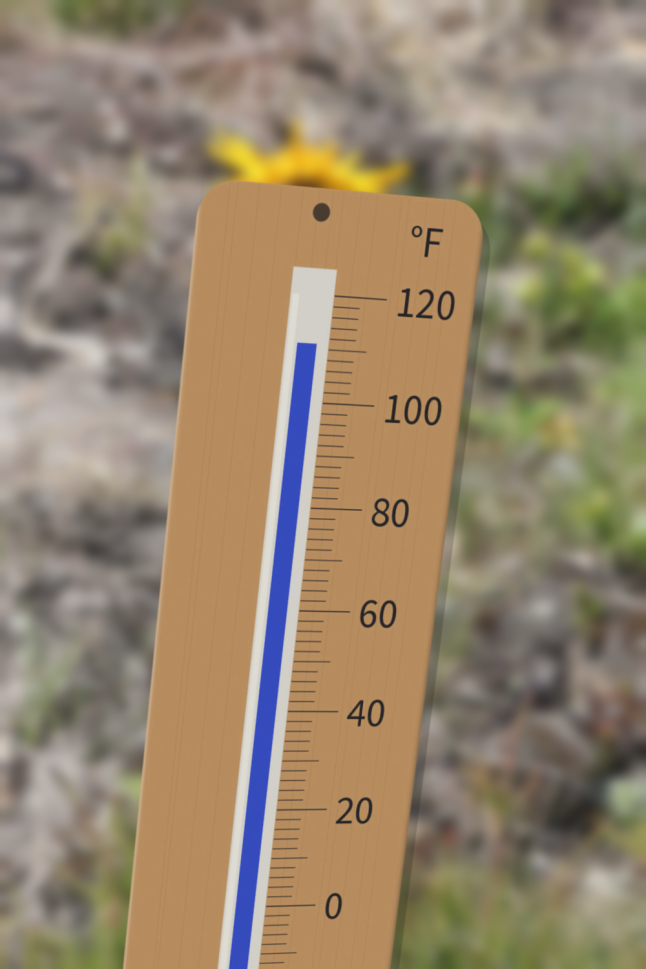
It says 111 °F
